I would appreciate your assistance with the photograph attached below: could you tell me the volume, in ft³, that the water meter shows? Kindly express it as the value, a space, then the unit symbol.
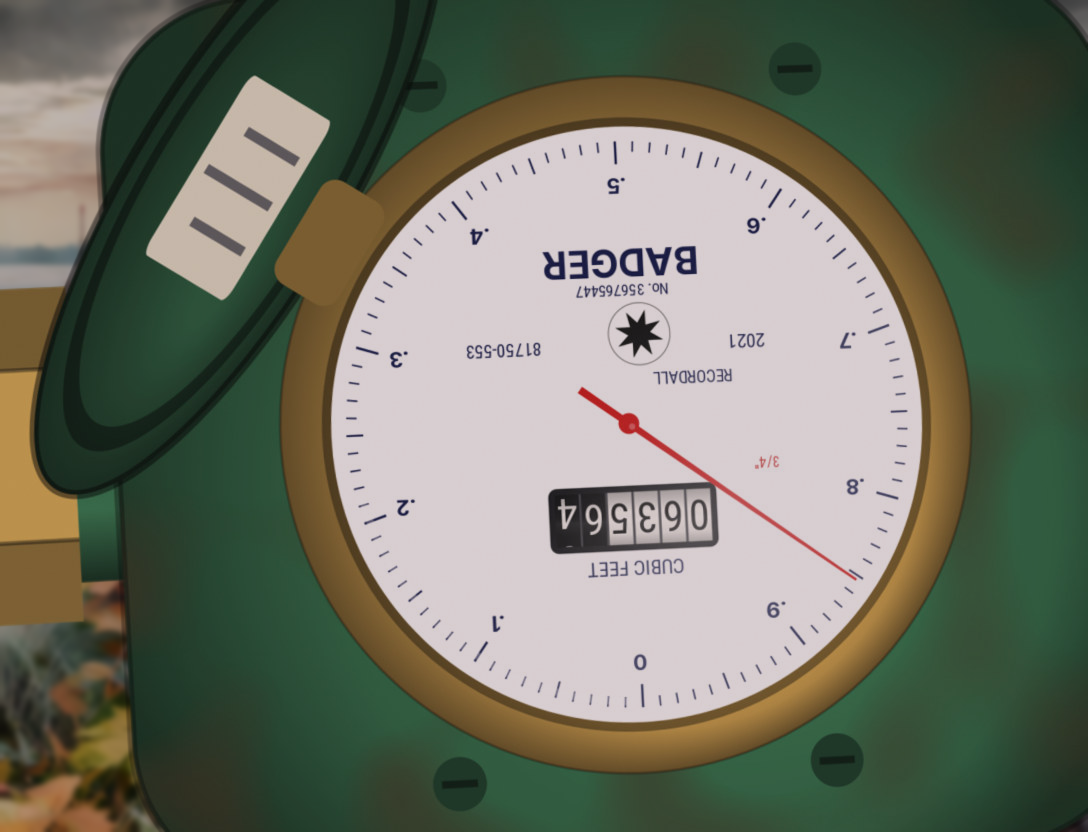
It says 63563.85 ft³
